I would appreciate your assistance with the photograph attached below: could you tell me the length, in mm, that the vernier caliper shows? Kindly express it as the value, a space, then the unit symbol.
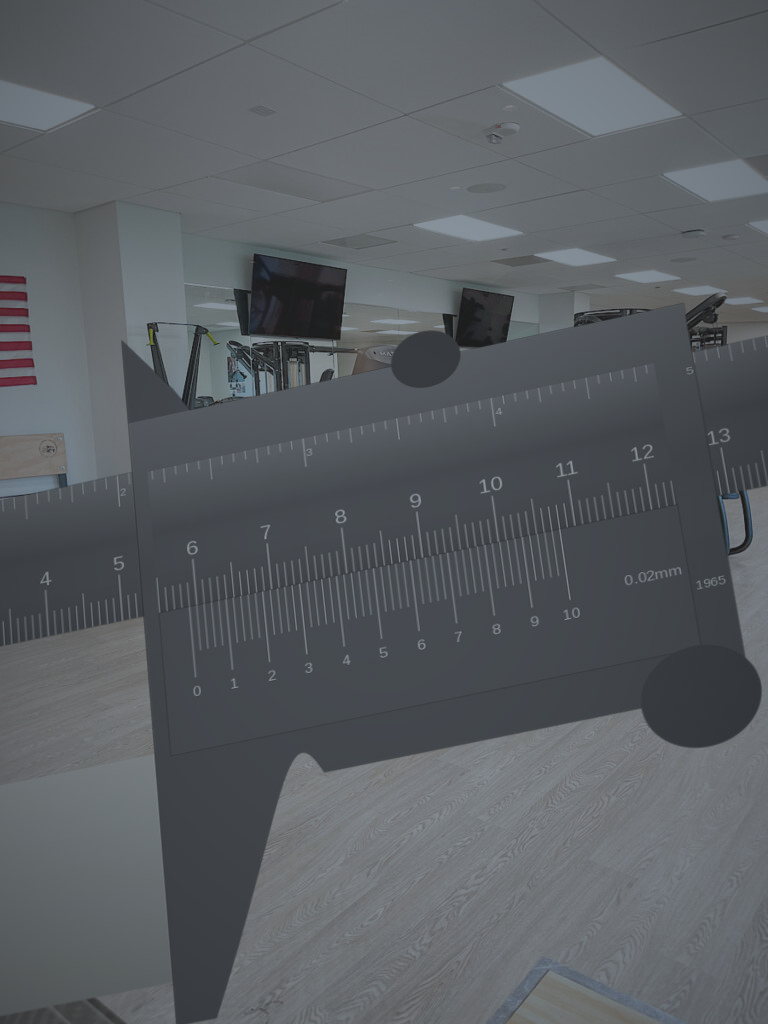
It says 59.0 mm
